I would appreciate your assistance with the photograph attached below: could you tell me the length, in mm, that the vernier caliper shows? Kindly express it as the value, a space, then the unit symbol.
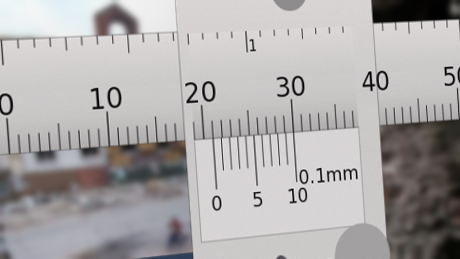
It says 21.0 mm
